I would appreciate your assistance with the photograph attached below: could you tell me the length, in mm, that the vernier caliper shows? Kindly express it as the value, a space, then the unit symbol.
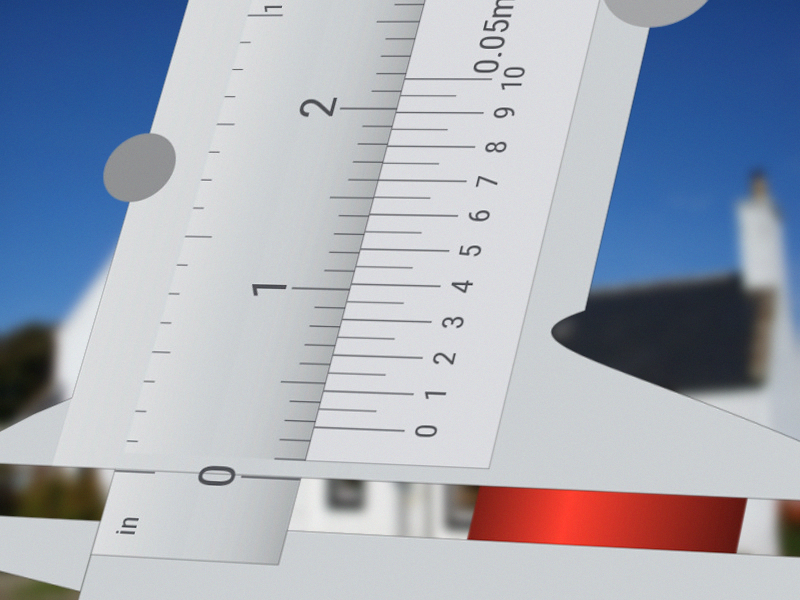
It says 2.7 mm
